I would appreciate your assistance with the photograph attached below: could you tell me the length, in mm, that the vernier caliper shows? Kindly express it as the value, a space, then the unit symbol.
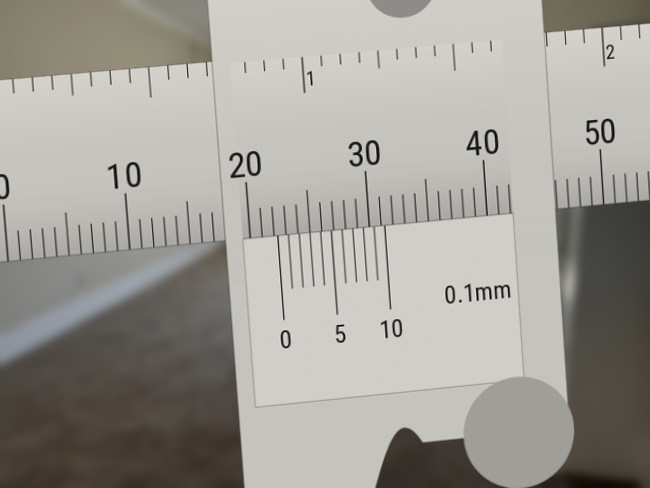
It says 22.3 mm
